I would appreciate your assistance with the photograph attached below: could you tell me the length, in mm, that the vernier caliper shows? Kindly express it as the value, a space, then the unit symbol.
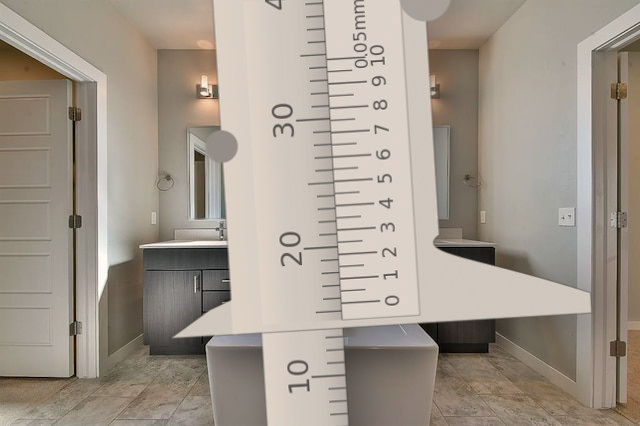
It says 15.6 mm
